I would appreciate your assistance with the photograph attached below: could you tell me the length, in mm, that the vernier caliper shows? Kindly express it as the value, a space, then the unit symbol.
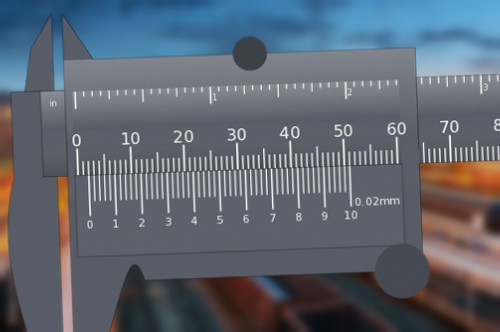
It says 2.0 mm
